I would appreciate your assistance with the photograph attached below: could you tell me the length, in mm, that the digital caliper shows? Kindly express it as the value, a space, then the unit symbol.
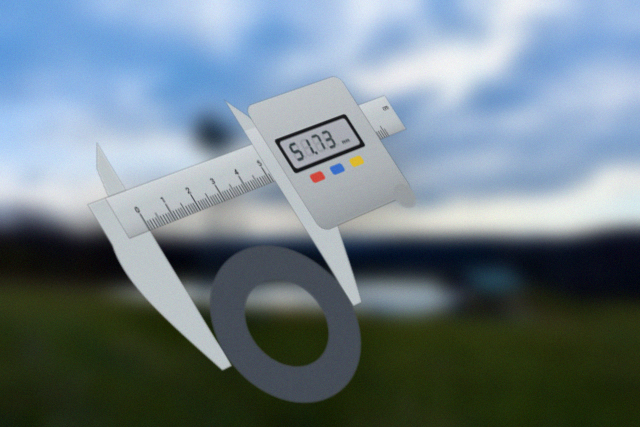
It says 51.73 mm
